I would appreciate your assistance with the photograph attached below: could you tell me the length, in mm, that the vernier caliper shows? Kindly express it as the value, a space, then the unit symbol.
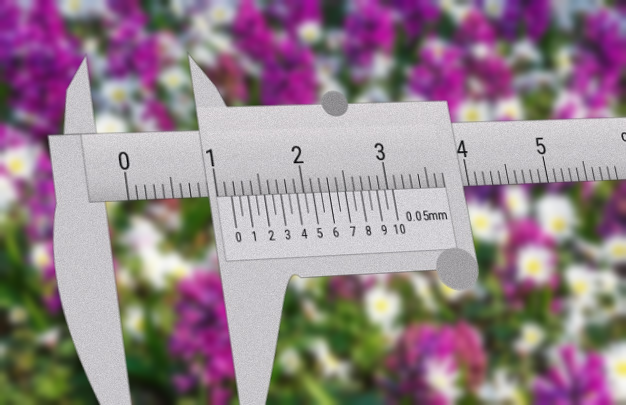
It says 11.6 mm
